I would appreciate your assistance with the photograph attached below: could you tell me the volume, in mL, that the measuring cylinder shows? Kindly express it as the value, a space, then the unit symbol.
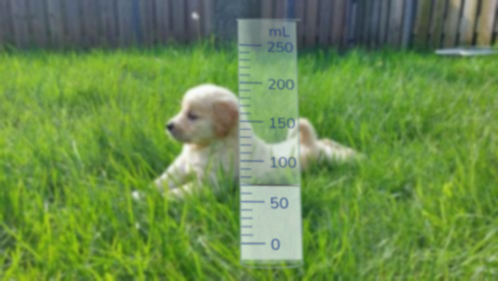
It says 70 mL
